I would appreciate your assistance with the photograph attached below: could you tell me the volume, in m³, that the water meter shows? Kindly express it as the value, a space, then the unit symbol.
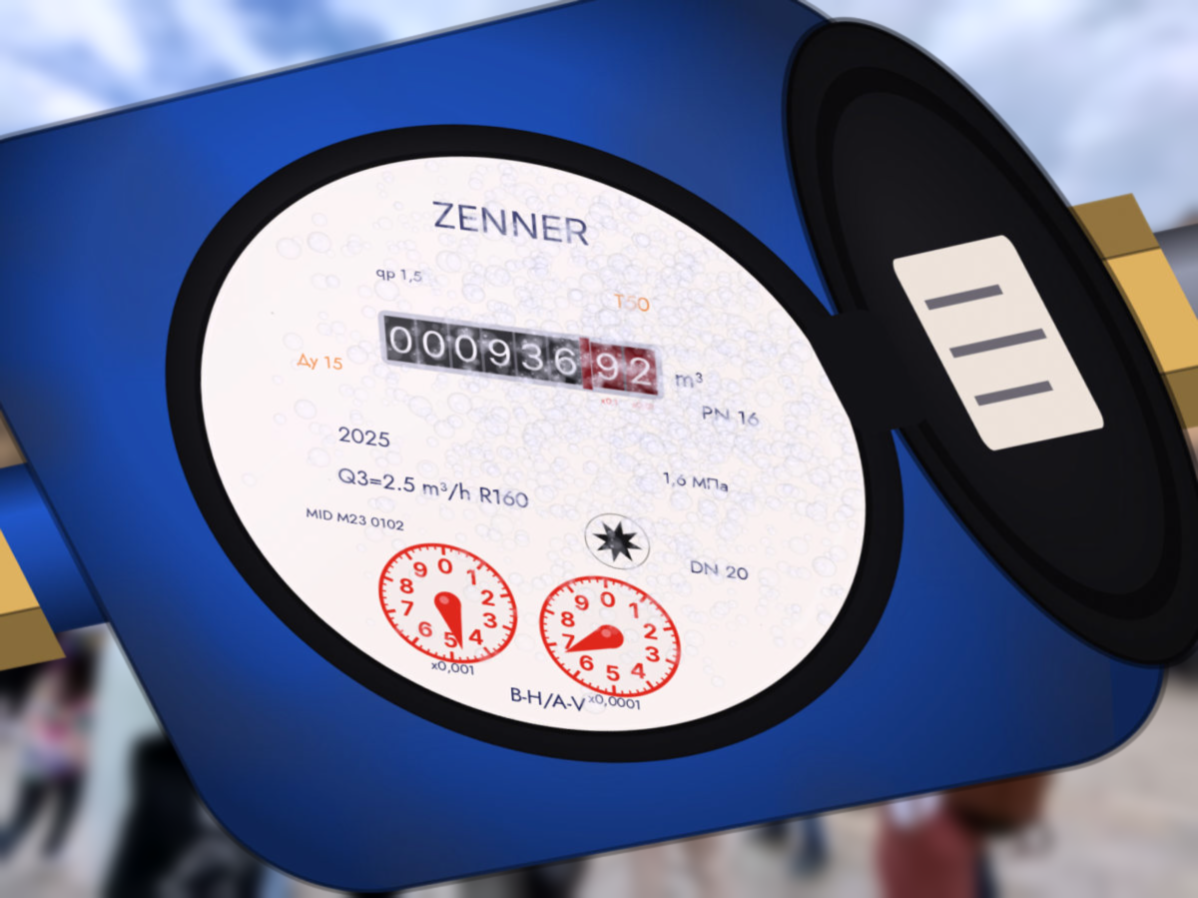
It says 936.9246 m³
